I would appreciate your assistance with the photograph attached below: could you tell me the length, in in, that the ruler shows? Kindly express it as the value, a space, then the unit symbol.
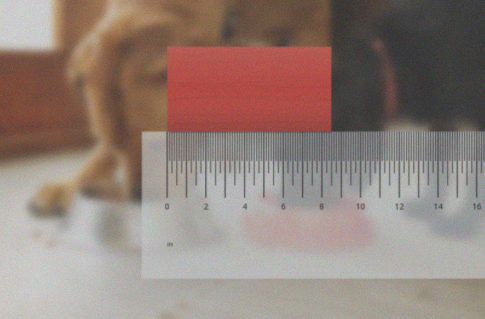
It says 8.5 in
